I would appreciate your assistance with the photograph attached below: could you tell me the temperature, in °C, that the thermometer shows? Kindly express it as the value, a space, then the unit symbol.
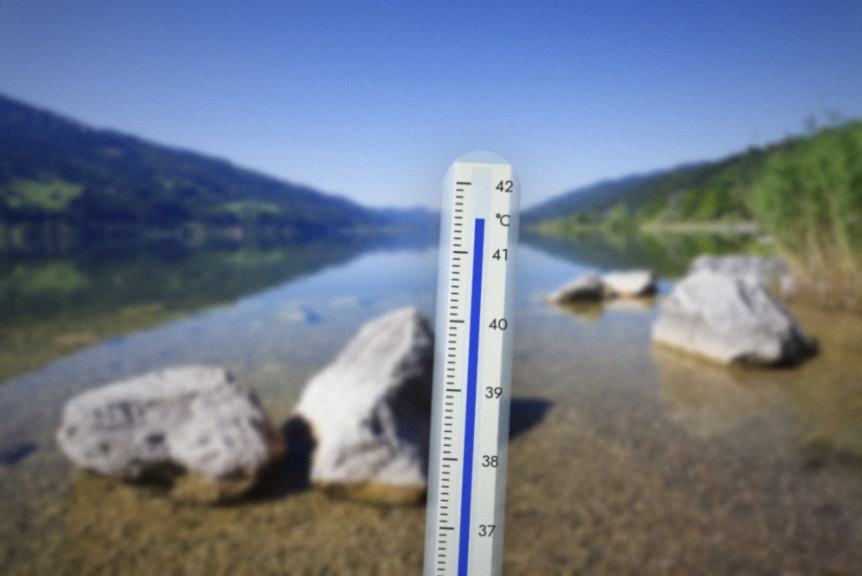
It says 41.5 °C
